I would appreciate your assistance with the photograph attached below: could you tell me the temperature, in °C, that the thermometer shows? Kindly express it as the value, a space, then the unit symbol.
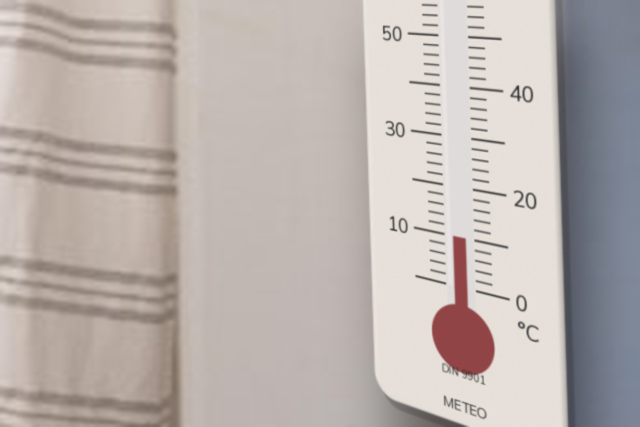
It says 10 °C
